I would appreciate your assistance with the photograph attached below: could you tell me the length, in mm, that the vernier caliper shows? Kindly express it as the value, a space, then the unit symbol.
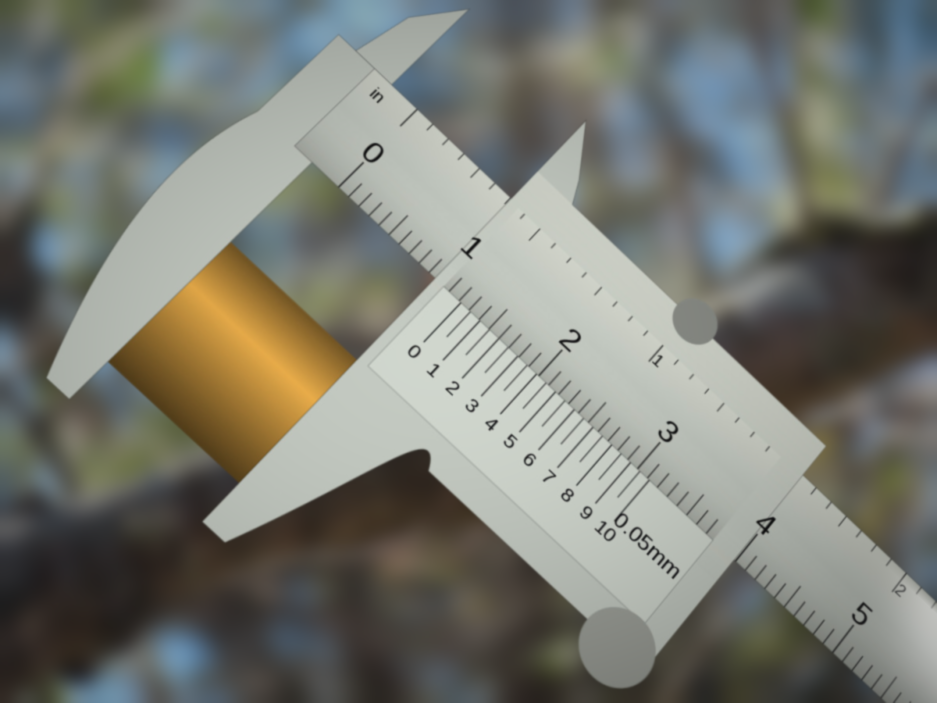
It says 12.2 mm
